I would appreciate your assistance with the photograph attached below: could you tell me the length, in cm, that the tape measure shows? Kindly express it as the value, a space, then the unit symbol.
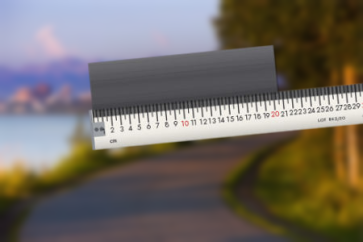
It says 20.5 cm
